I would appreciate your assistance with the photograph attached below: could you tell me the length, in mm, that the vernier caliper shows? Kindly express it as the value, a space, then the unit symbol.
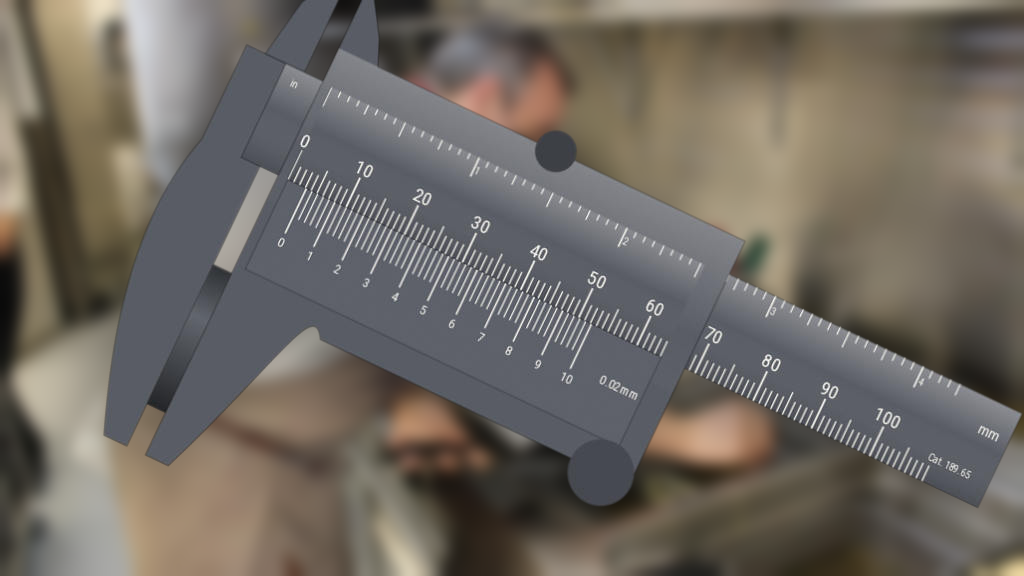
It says 3.2 mm
